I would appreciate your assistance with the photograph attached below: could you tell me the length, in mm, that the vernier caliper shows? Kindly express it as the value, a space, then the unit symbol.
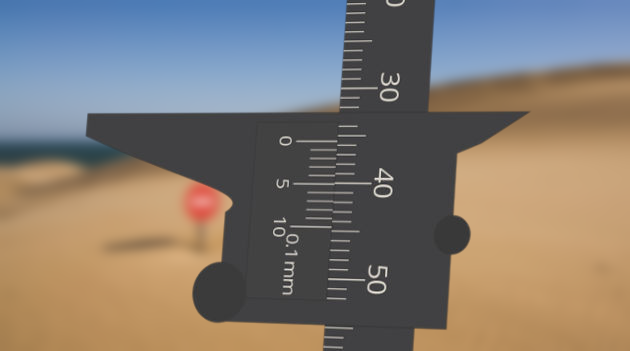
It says 35.6 mm
